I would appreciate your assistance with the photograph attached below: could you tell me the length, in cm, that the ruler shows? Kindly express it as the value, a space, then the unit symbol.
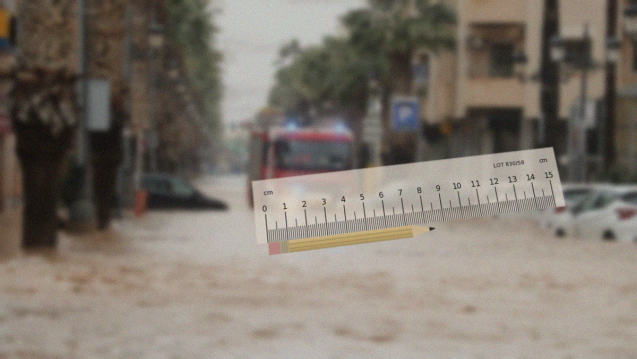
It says 8.5 cm
